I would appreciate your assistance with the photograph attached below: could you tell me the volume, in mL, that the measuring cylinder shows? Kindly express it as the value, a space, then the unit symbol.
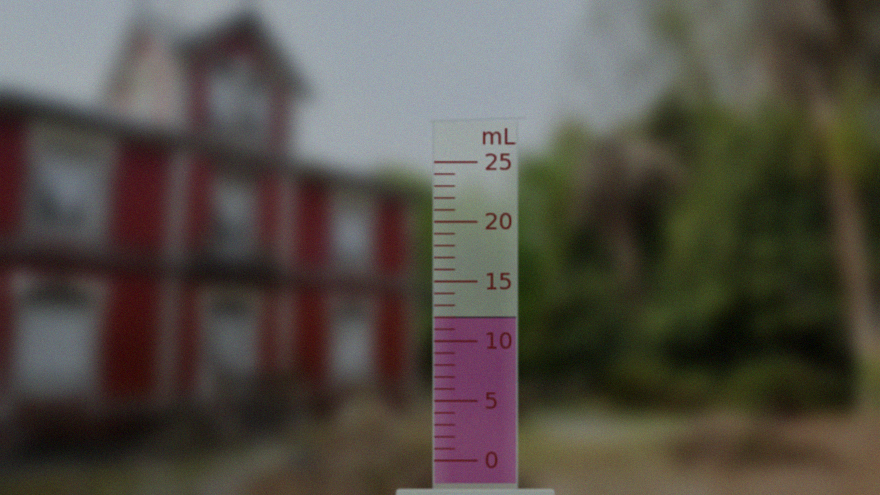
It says 12 mL
